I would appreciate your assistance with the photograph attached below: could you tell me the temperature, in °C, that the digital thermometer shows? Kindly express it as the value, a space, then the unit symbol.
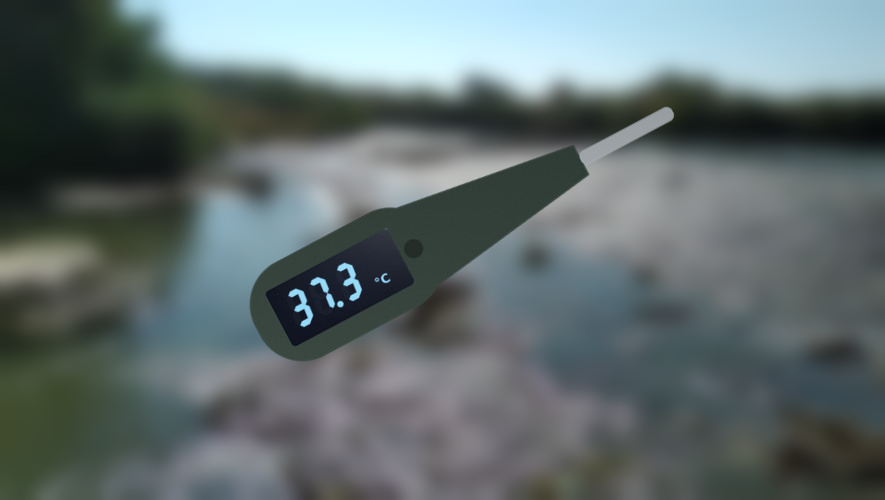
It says 37.3 °C
